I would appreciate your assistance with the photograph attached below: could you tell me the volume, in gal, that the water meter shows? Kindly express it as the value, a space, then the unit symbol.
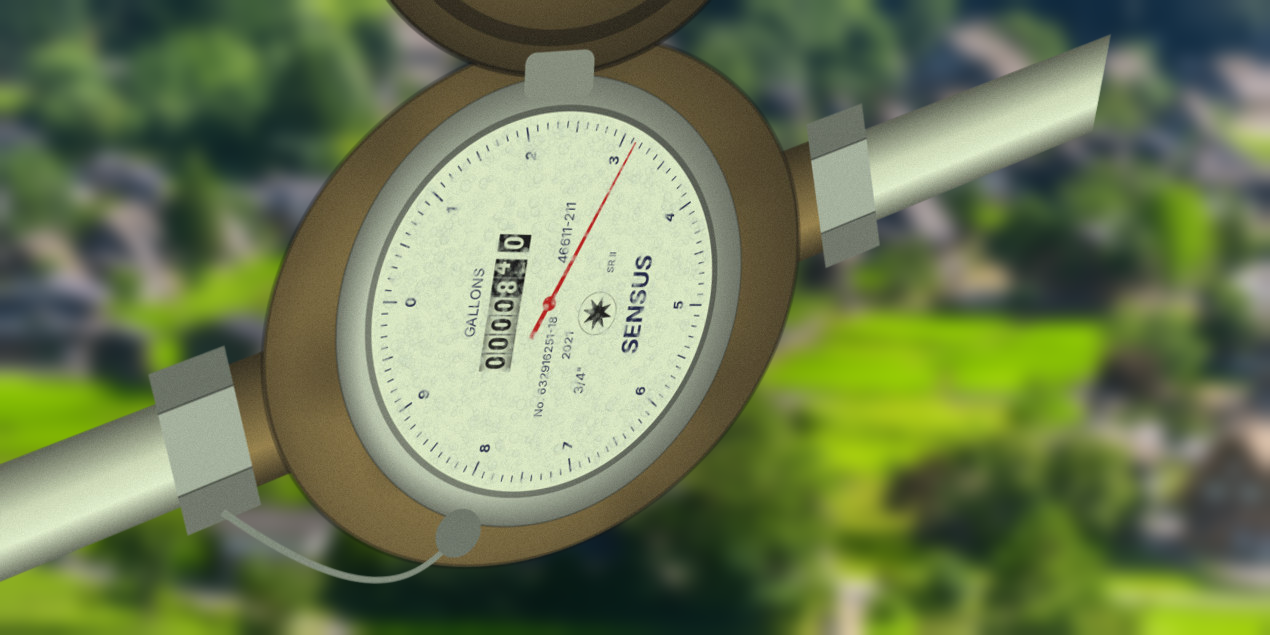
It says 843.1 gal
